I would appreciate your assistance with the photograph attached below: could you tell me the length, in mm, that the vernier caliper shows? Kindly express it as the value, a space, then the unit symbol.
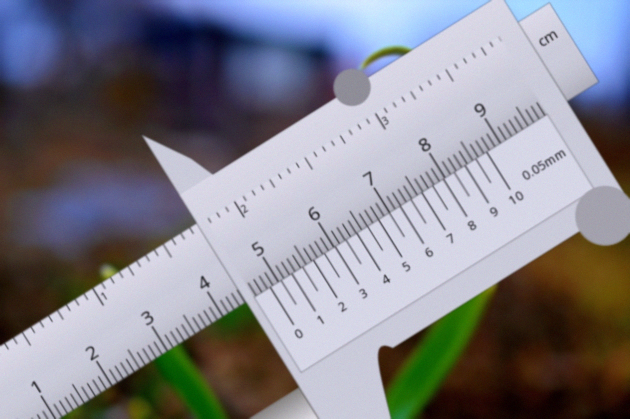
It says 48.5 mm
